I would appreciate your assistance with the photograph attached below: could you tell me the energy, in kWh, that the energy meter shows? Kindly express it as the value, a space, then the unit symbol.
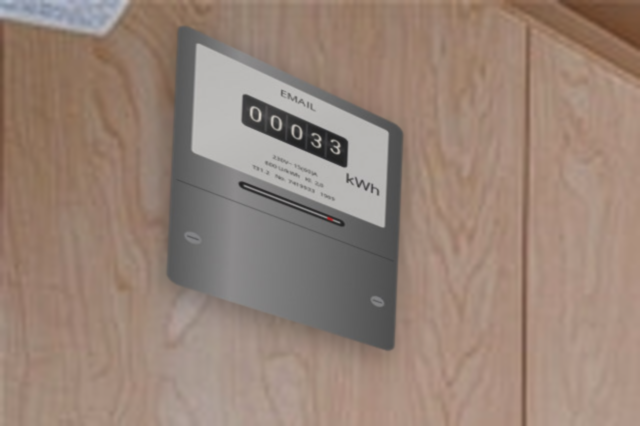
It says 33 kWh
